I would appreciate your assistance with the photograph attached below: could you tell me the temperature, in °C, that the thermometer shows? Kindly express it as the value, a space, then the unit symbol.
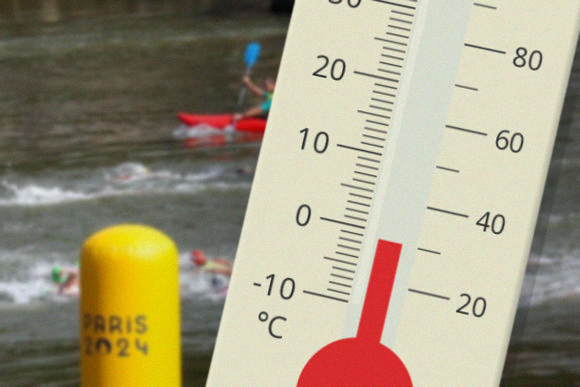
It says -1 °C
